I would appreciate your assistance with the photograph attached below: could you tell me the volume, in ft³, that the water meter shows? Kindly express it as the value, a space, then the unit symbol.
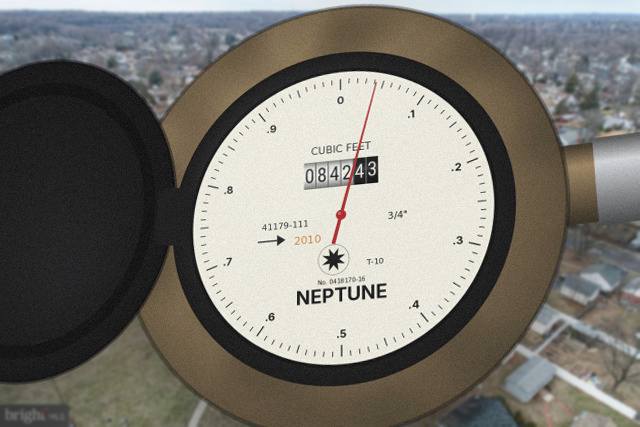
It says 84243.04 ft³
